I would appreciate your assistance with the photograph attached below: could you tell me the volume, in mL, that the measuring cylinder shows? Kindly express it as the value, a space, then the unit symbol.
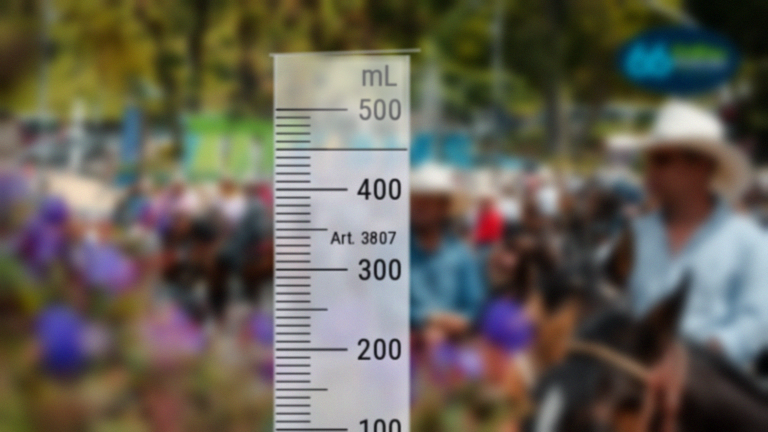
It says 450 mL
